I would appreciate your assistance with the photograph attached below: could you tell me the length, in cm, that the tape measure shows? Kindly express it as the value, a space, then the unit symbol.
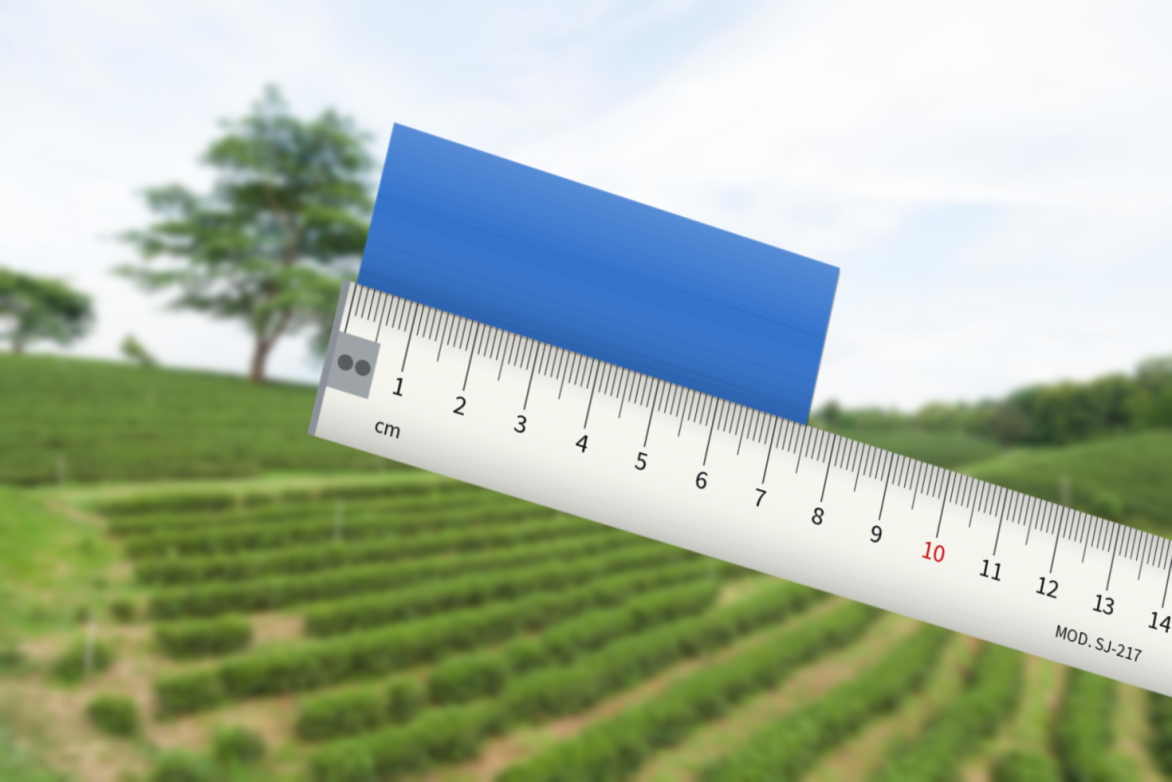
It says 7.5 cm
